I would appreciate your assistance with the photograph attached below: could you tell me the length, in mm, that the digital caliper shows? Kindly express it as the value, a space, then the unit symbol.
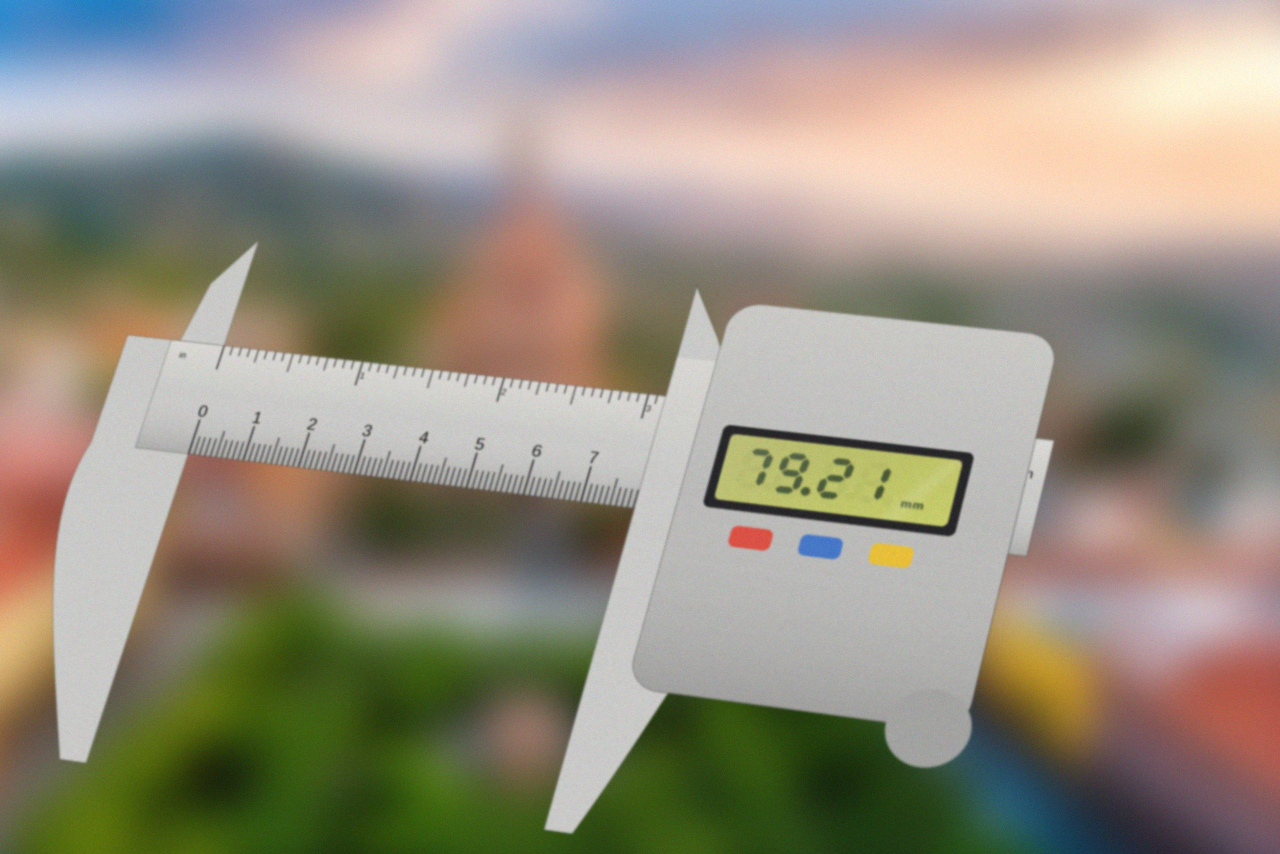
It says 79.21 mm
